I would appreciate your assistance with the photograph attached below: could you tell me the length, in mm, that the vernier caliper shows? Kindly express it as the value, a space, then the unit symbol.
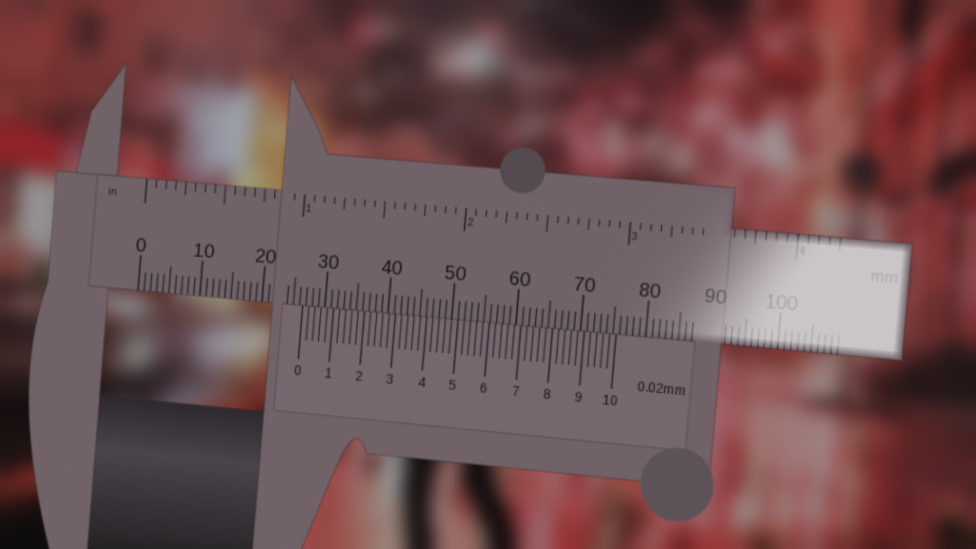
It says 26.5 mm
